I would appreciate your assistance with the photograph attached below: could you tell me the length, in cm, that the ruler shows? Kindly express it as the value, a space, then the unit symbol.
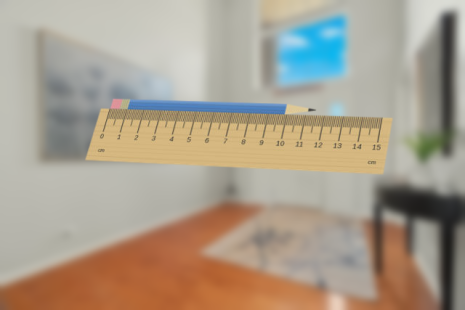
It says 11.5 cm
